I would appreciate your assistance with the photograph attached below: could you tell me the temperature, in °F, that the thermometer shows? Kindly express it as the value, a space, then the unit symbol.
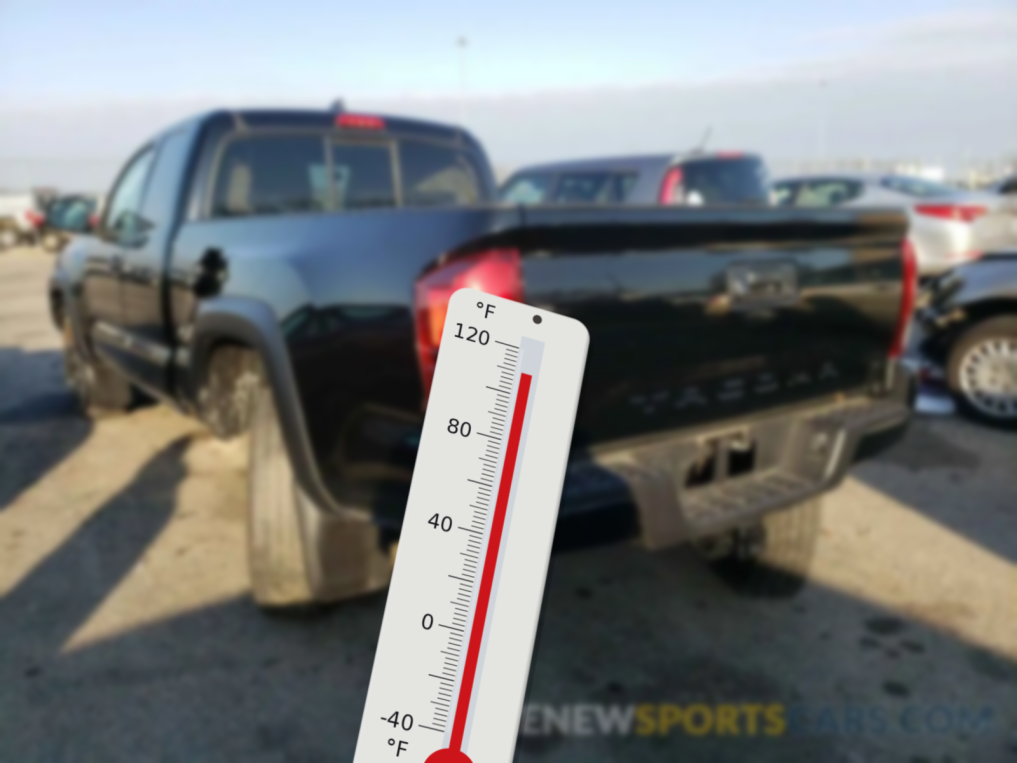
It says 110 °F
